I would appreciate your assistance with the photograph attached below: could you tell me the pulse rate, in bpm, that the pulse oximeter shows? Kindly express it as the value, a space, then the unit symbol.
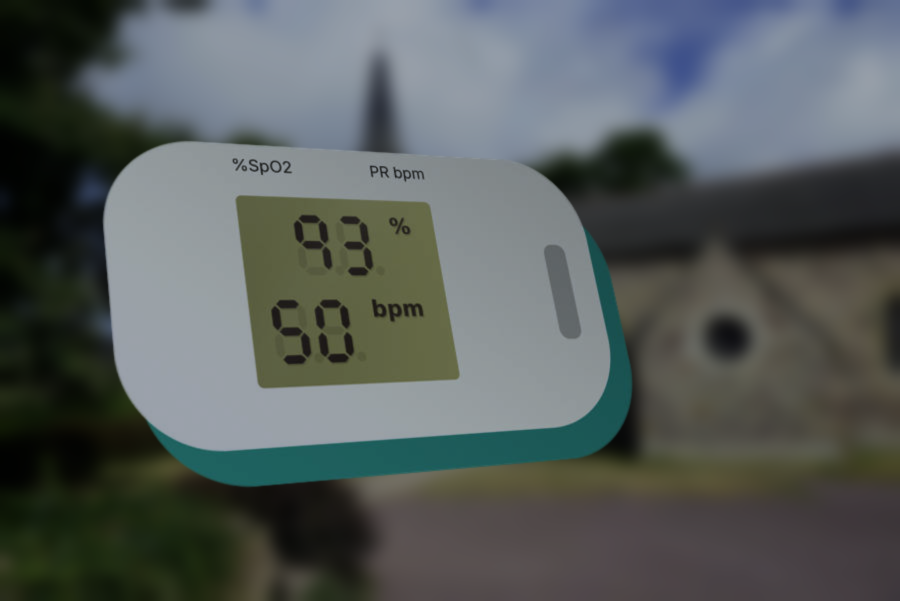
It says 50 bpm
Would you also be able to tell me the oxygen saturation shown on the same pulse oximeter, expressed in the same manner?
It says 93 %
